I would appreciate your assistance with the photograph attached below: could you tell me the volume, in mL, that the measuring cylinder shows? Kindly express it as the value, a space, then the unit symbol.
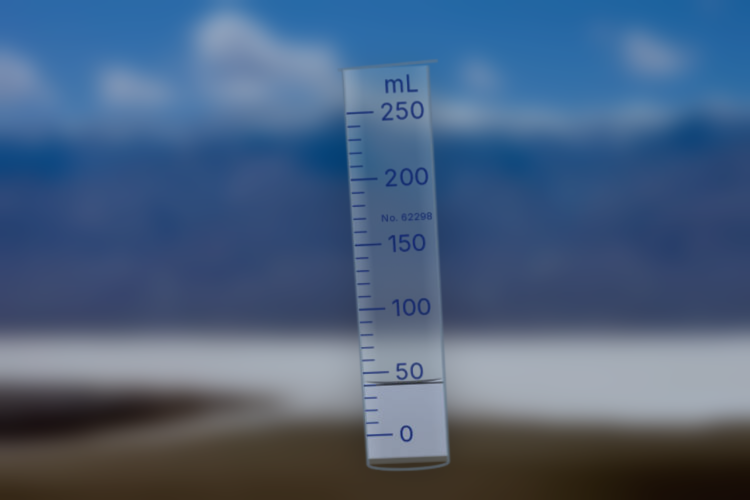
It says 40 mL
